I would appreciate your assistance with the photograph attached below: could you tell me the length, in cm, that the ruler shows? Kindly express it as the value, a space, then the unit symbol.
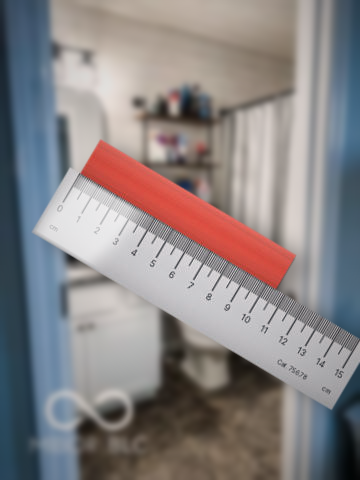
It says 10.5 cm
